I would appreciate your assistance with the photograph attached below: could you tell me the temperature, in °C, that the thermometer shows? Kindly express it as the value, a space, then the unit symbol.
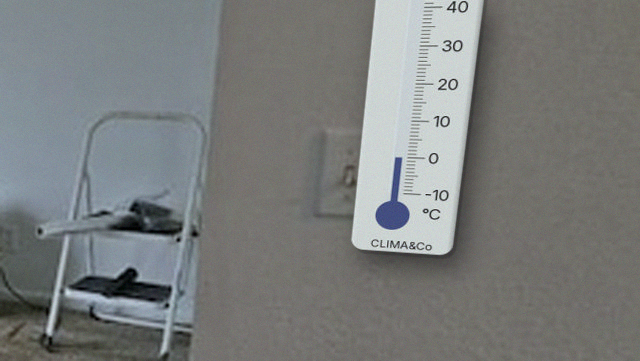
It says 0 °C
